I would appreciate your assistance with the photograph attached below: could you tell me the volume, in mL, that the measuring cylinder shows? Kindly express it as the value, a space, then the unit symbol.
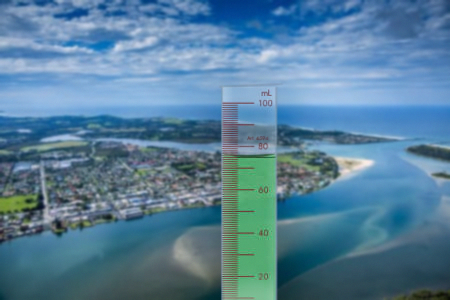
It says 75 mL
